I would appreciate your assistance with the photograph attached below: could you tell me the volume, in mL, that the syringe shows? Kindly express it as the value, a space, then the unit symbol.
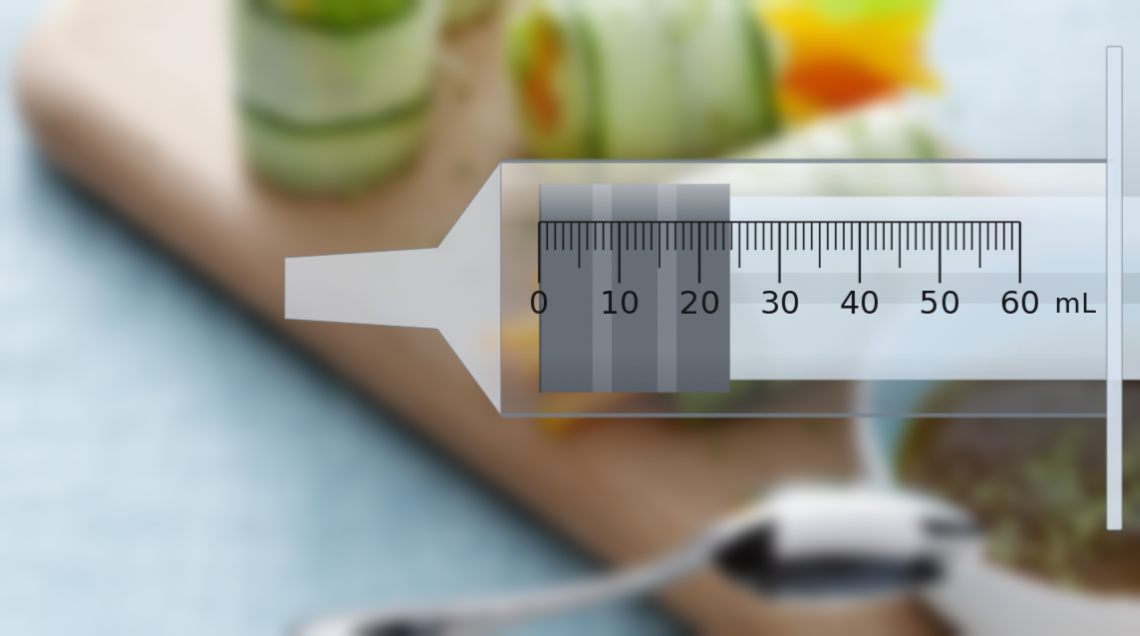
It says 0 mL
